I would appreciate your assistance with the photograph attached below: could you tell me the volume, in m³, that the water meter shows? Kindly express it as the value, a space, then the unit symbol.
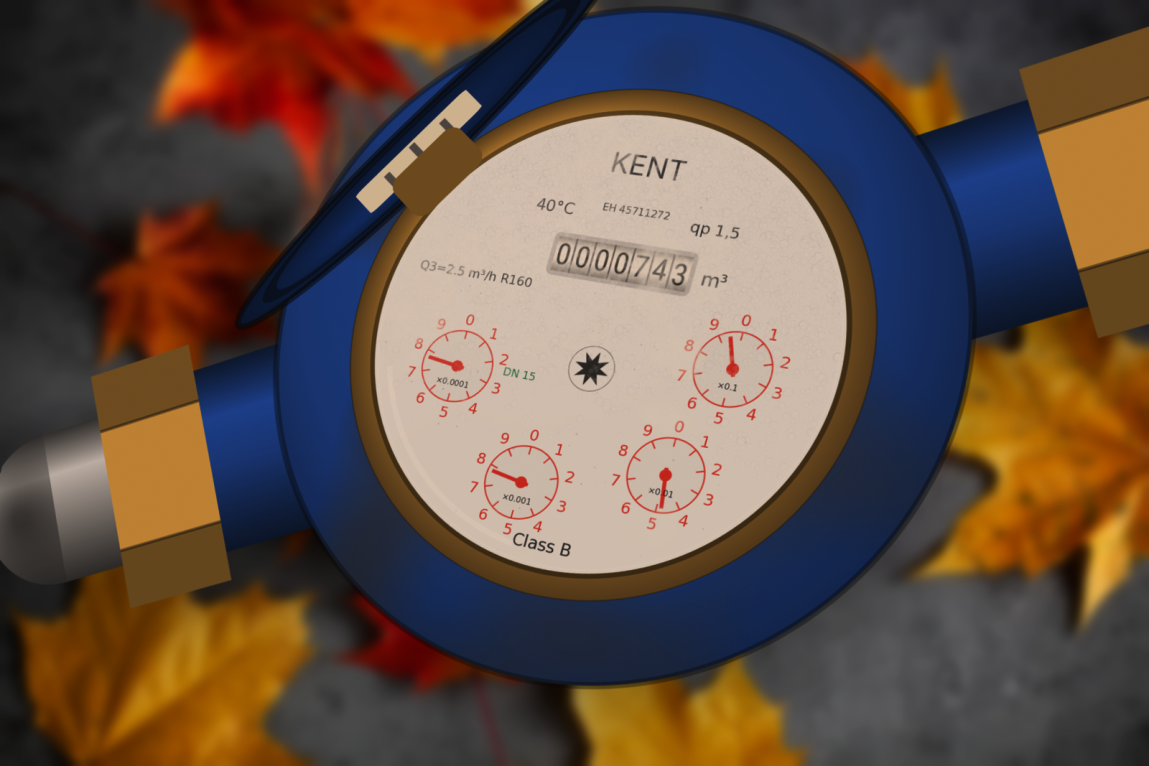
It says 742.9477 m³
